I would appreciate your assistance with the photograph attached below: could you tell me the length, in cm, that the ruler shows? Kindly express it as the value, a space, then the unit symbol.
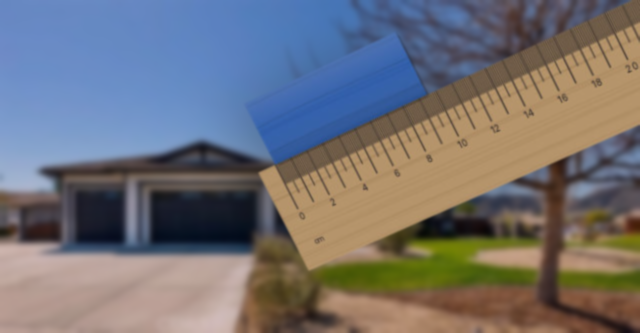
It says 9.5 cm
